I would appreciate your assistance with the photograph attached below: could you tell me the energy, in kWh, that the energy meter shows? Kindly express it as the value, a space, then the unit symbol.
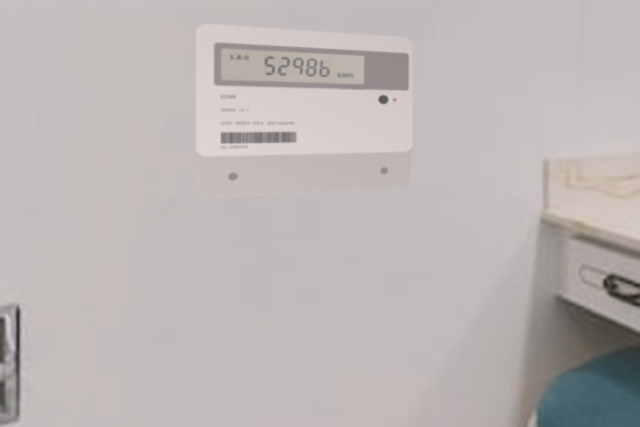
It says 52986 kWh
